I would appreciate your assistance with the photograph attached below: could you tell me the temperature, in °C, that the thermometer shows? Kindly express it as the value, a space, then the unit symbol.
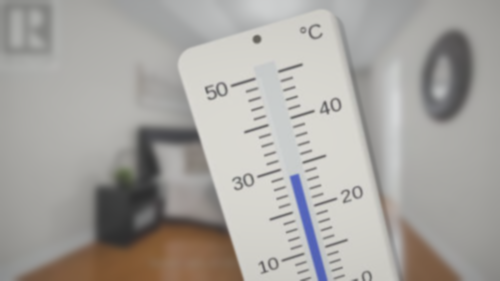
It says 28 °C
